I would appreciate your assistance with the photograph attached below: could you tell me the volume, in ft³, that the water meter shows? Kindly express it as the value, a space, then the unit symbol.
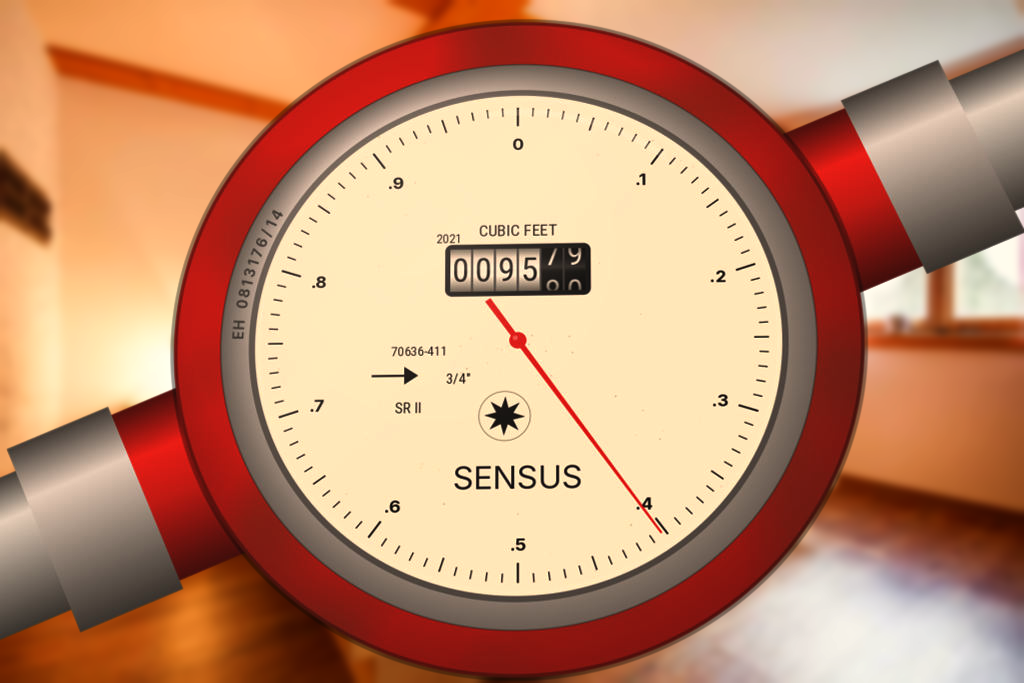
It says 9579.40 ft³
